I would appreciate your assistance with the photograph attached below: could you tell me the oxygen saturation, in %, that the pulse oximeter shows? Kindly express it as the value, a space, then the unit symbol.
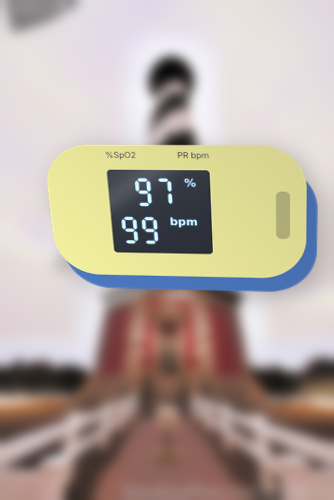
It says 97 %
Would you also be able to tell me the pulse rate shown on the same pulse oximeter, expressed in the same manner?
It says 99 bpm
